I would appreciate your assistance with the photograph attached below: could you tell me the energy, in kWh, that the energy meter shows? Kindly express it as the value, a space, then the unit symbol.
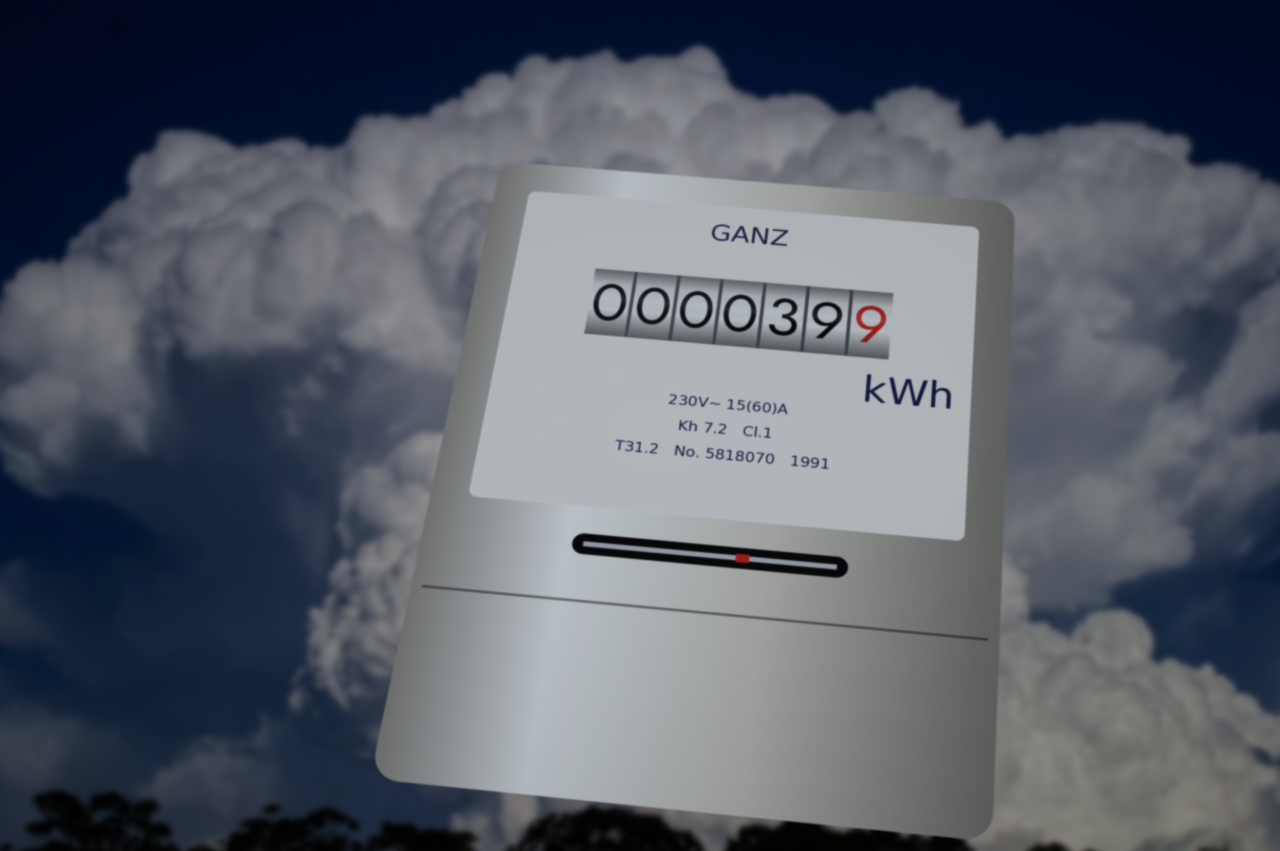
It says 39.9 kWh
